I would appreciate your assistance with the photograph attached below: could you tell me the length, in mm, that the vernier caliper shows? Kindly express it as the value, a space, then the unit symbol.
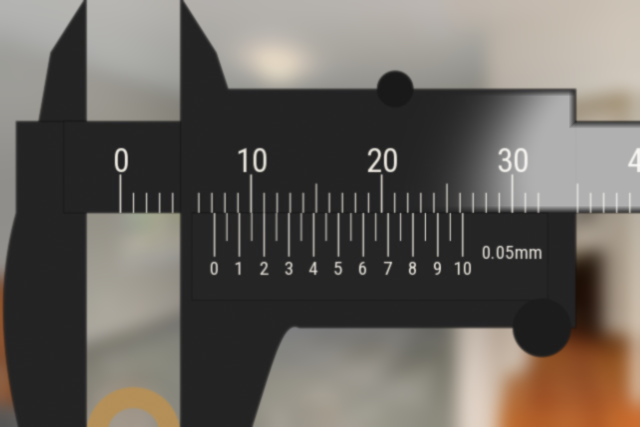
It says 7.2 mm
